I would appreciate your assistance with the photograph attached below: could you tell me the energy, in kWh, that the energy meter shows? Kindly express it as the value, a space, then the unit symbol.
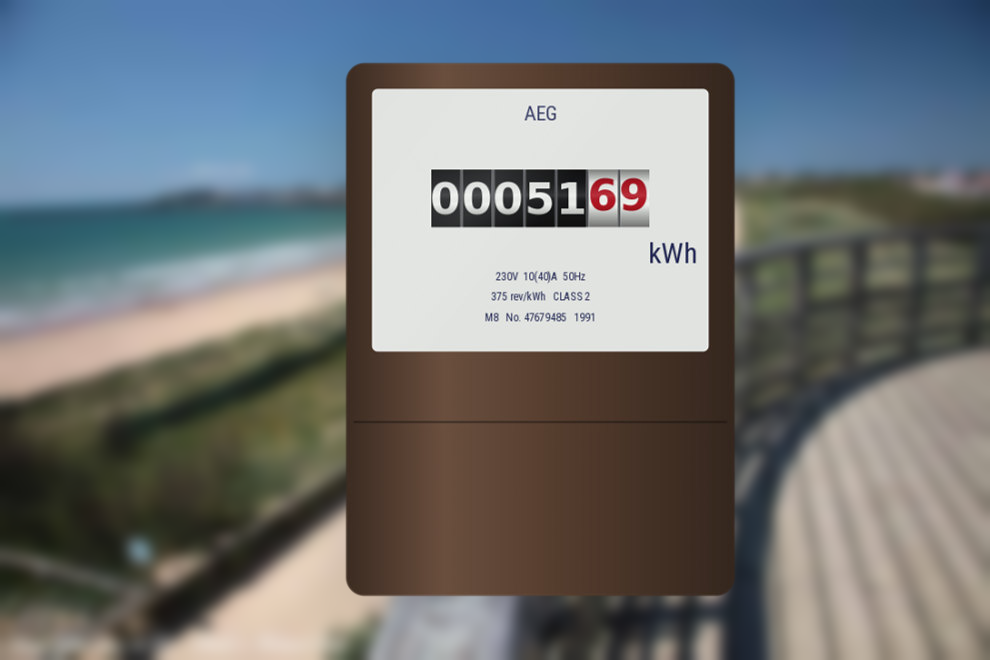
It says 51.69 kWh
